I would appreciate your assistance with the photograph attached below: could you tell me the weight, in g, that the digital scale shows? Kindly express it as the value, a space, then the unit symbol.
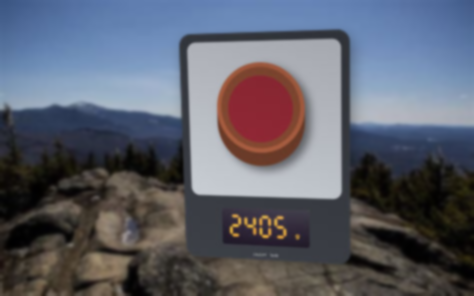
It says 2405 g
